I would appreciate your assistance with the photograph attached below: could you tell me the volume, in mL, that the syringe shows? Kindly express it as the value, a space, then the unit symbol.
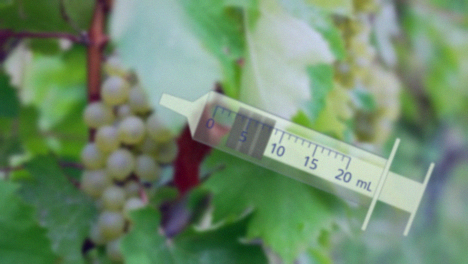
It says 3 mL
